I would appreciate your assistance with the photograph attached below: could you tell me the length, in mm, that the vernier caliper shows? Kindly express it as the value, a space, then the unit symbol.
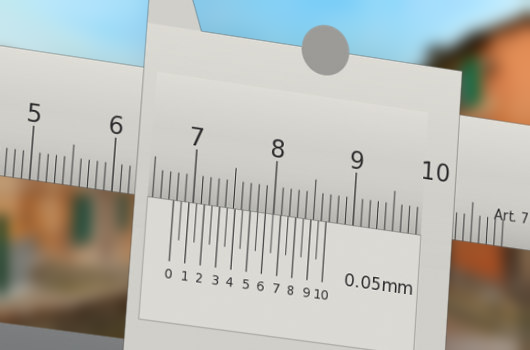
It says 67.6 mm
